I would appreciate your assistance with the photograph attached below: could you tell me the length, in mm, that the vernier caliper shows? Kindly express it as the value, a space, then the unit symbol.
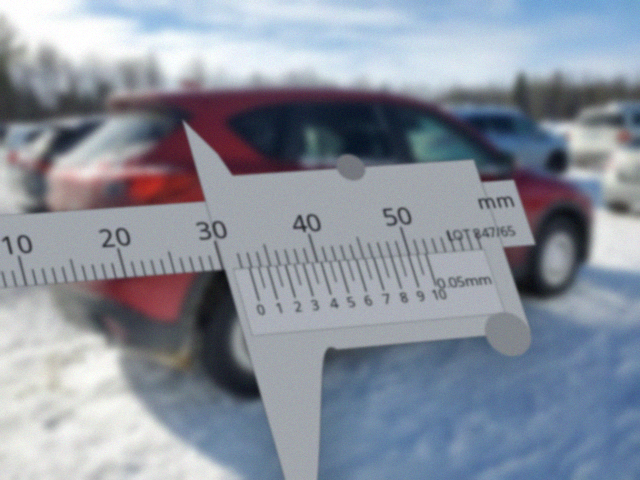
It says 32.8 mm
